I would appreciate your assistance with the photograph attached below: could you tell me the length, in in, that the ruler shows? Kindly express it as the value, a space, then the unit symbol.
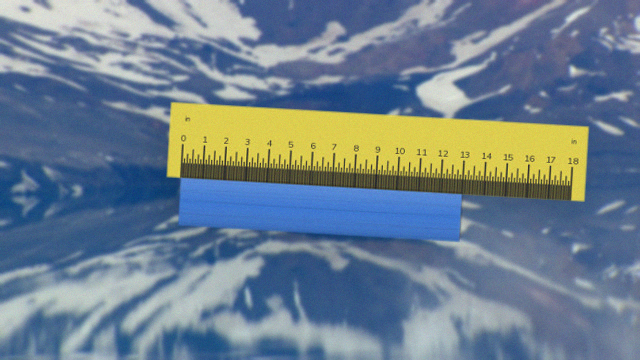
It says 13 in
